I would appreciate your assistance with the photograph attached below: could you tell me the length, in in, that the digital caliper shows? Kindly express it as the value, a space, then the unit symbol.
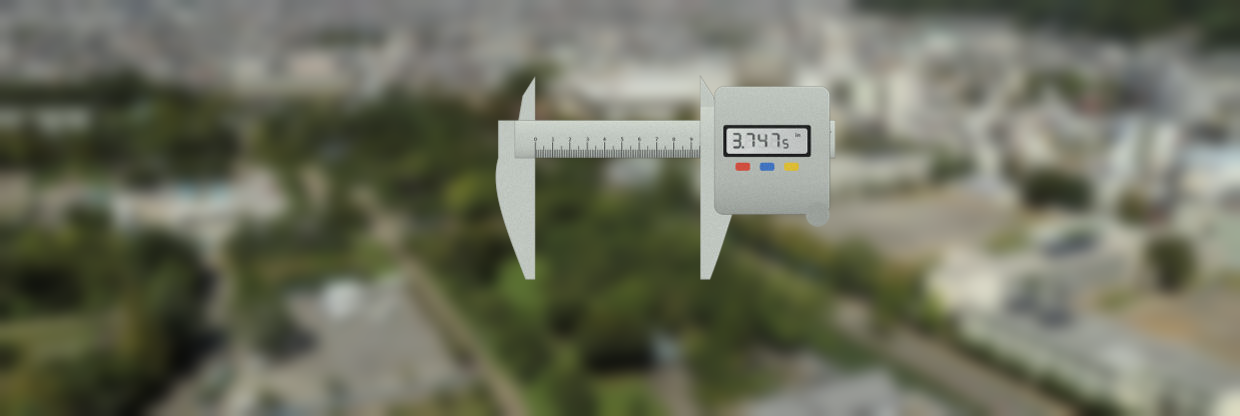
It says 3.7475 in
